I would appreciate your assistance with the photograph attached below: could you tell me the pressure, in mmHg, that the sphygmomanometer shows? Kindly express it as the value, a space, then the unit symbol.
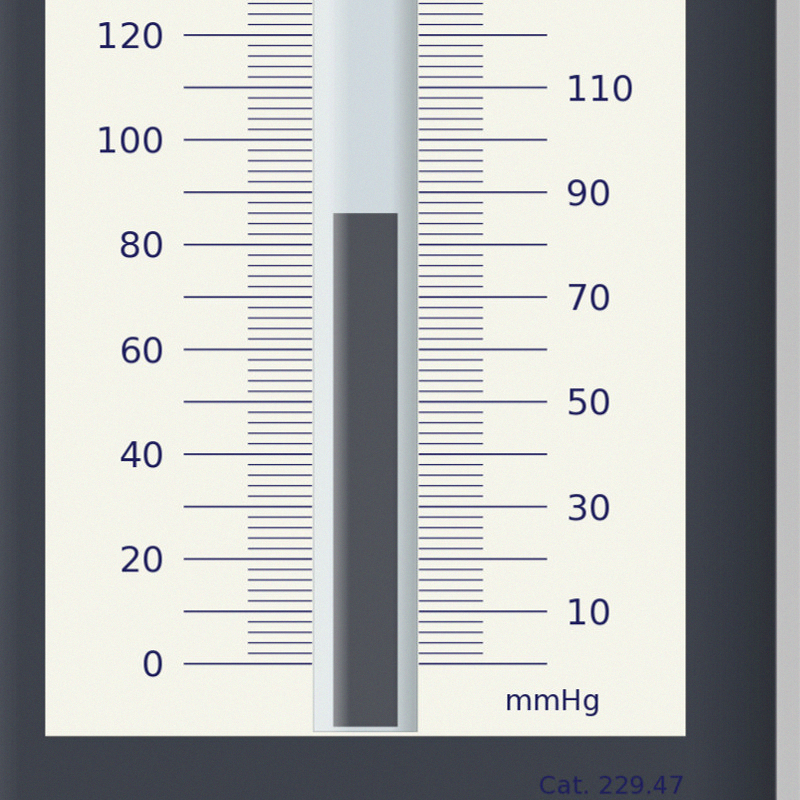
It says 86 mmHg
